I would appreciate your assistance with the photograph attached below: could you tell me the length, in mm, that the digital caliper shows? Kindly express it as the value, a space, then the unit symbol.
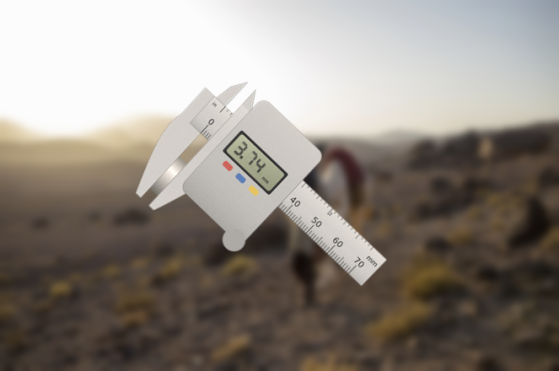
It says 3.74 mm
